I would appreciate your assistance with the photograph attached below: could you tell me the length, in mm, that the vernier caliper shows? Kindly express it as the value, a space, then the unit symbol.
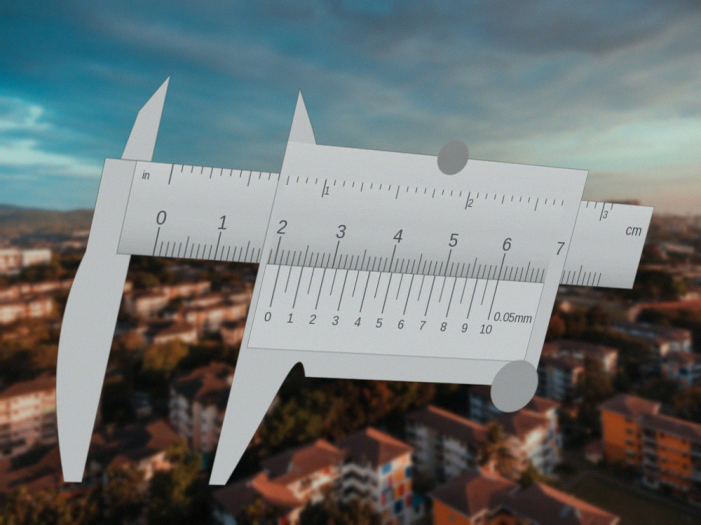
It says 21.0 mm
